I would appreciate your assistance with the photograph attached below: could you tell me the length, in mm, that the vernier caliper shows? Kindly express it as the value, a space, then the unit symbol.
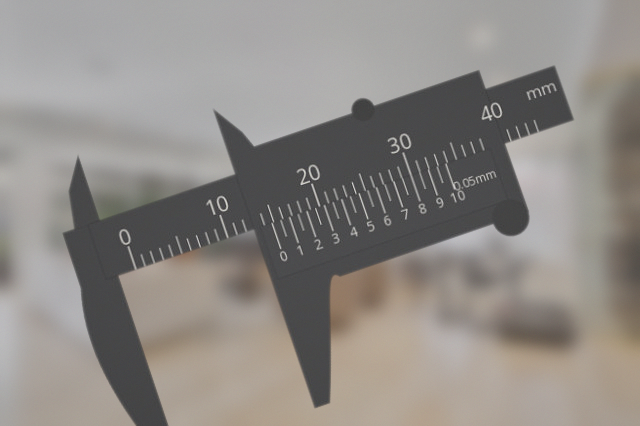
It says 14.8 mm
